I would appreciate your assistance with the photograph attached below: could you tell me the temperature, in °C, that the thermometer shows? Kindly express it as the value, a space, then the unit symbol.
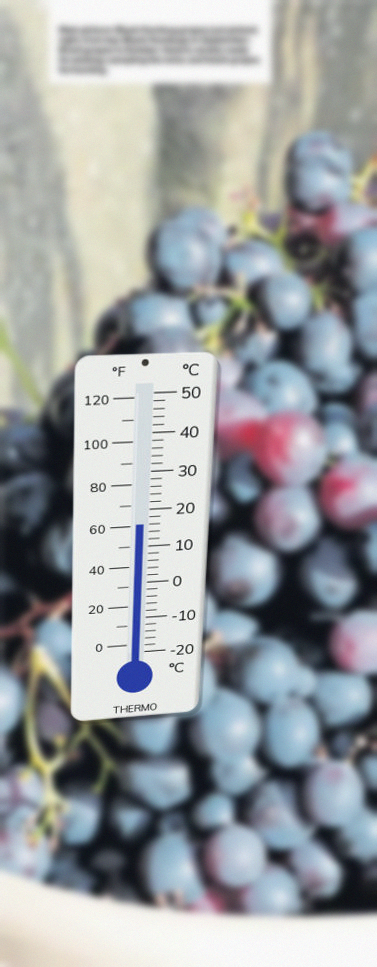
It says 16 °C
